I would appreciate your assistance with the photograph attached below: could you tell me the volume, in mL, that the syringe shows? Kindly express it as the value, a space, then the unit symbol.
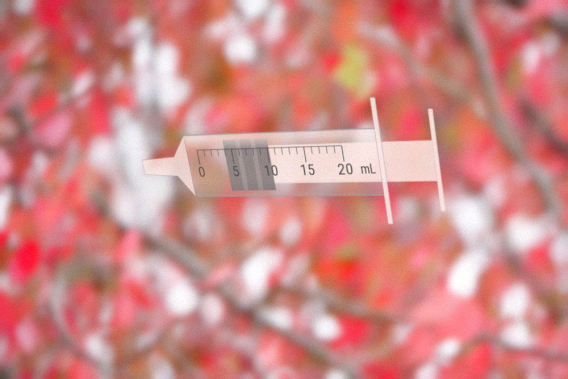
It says 4 mL
